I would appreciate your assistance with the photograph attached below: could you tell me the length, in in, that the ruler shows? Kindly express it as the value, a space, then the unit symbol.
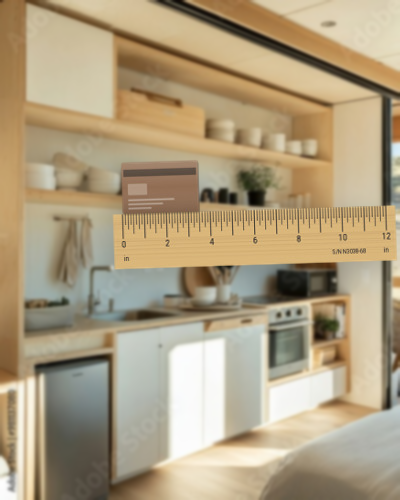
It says 3.5 in
